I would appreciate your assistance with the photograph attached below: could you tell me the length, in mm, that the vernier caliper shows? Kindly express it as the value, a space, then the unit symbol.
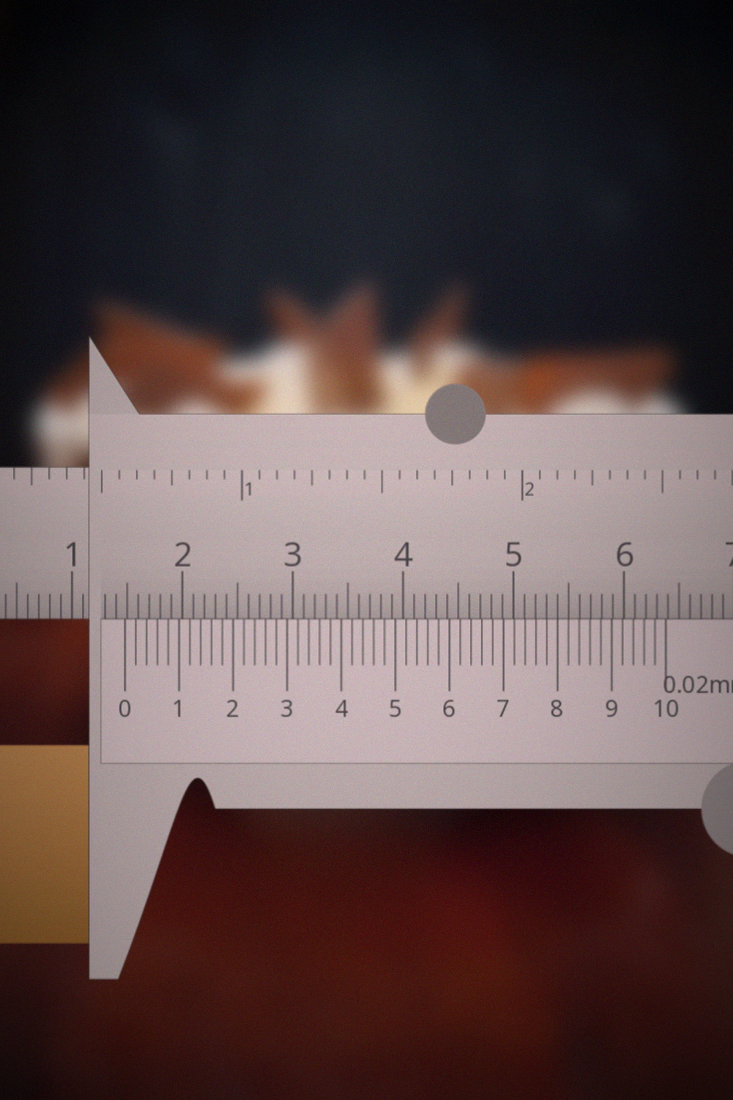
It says 14.8 mm
